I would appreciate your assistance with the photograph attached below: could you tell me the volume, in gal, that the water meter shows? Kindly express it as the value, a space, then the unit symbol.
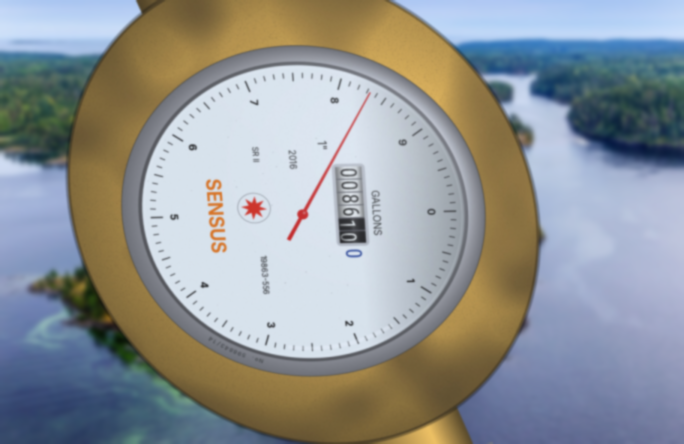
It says 86098.3 gal
